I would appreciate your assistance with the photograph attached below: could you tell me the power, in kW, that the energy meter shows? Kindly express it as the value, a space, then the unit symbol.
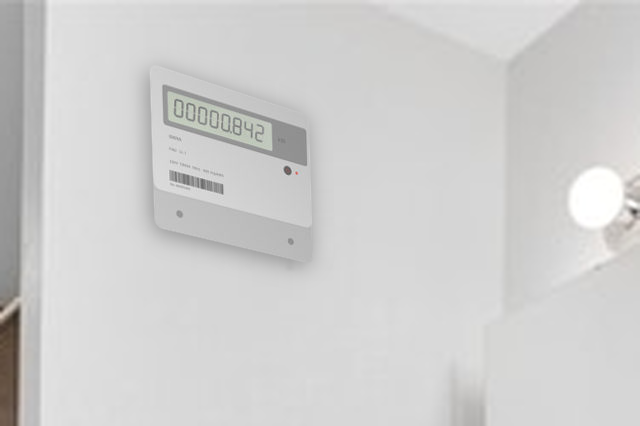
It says 0.842 kW
